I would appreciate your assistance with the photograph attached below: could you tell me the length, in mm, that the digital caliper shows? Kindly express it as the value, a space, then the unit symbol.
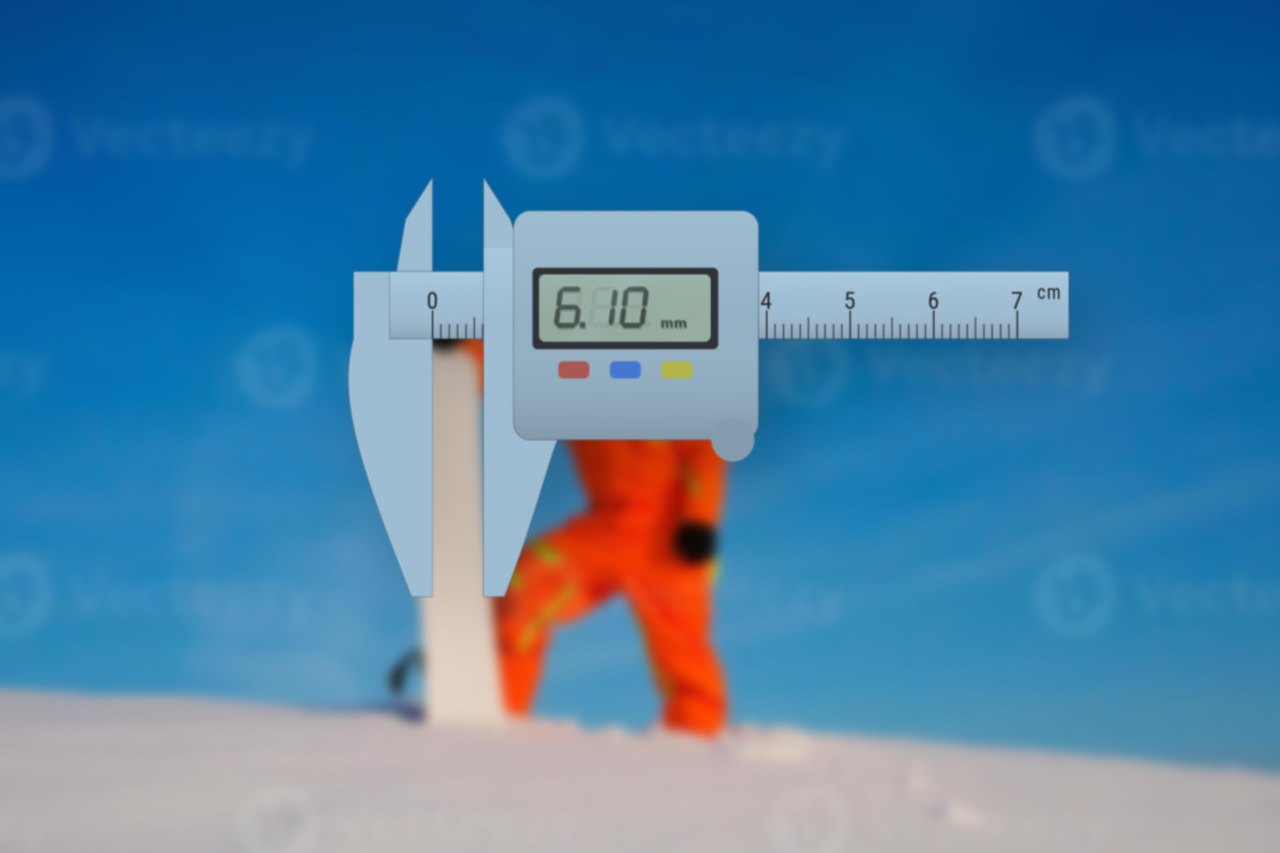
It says 6.10 mm
